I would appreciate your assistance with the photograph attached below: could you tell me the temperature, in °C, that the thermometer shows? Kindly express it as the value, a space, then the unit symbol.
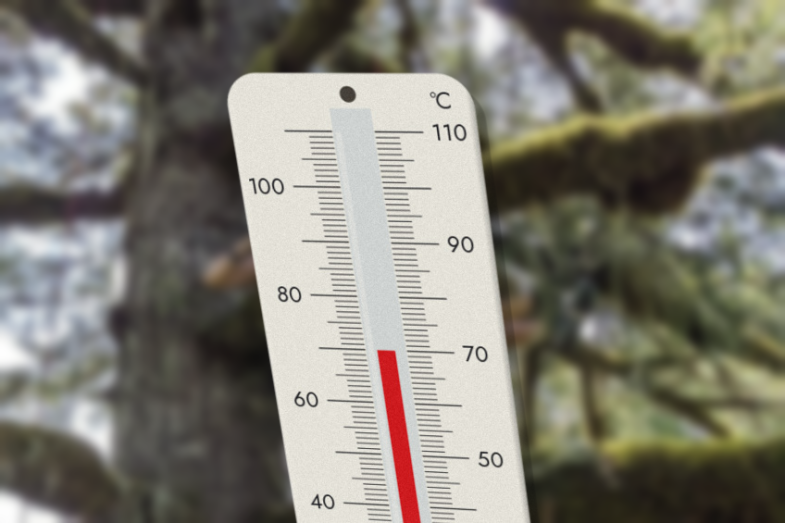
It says 70 °C
